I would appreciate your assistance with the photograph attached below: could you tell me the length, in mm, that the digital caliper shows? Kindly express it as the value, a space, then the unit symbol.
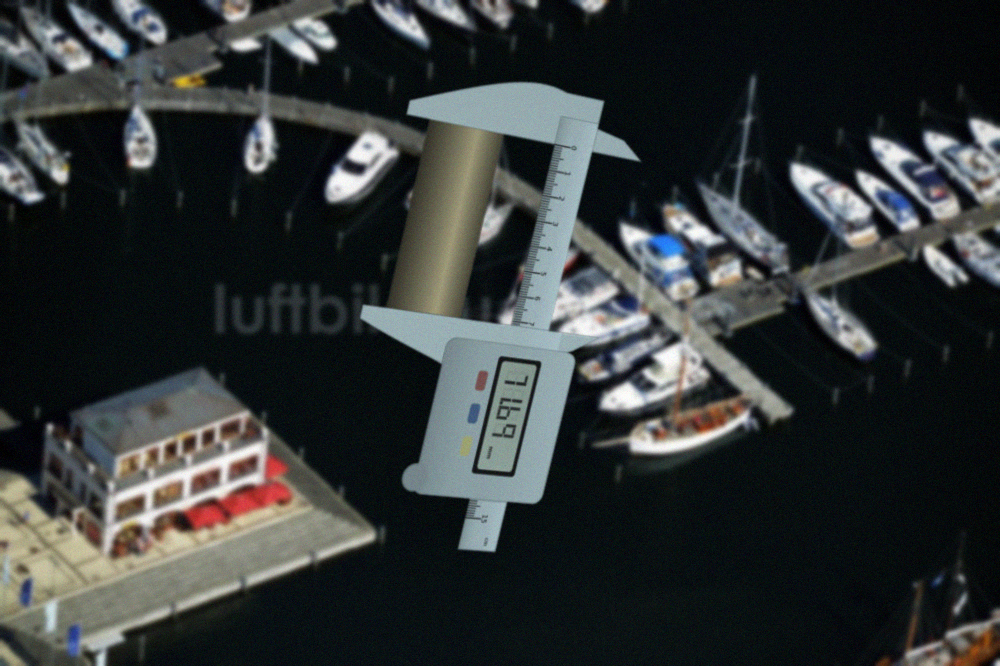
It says 71.69 mm
